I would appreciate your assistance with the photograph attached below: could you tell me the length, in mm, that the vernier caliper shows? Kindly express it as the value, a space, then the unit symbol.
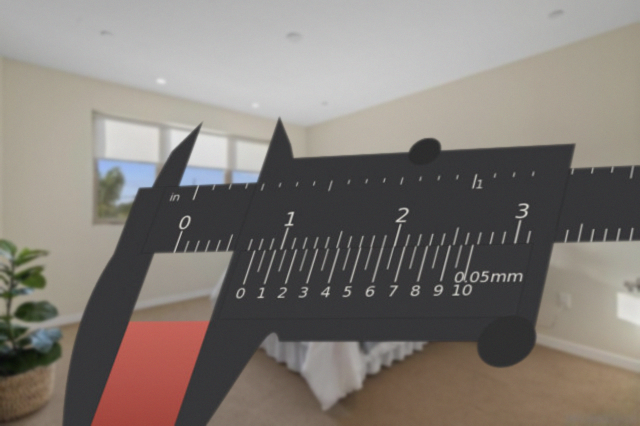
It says 7.6 mm
